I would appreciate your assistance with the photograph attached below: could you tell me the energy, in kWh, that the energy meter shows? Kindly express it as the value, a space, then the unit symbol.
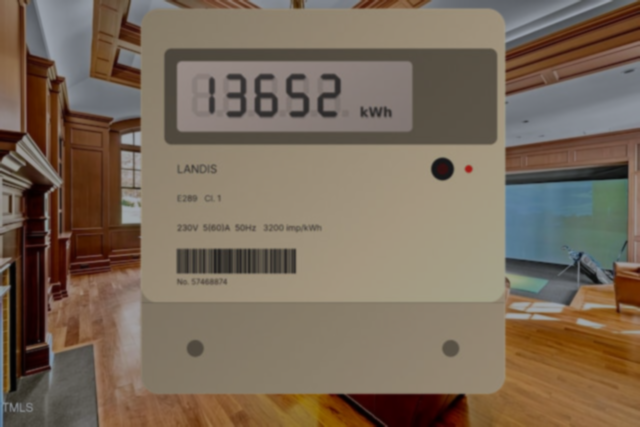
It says 13652 kWh
